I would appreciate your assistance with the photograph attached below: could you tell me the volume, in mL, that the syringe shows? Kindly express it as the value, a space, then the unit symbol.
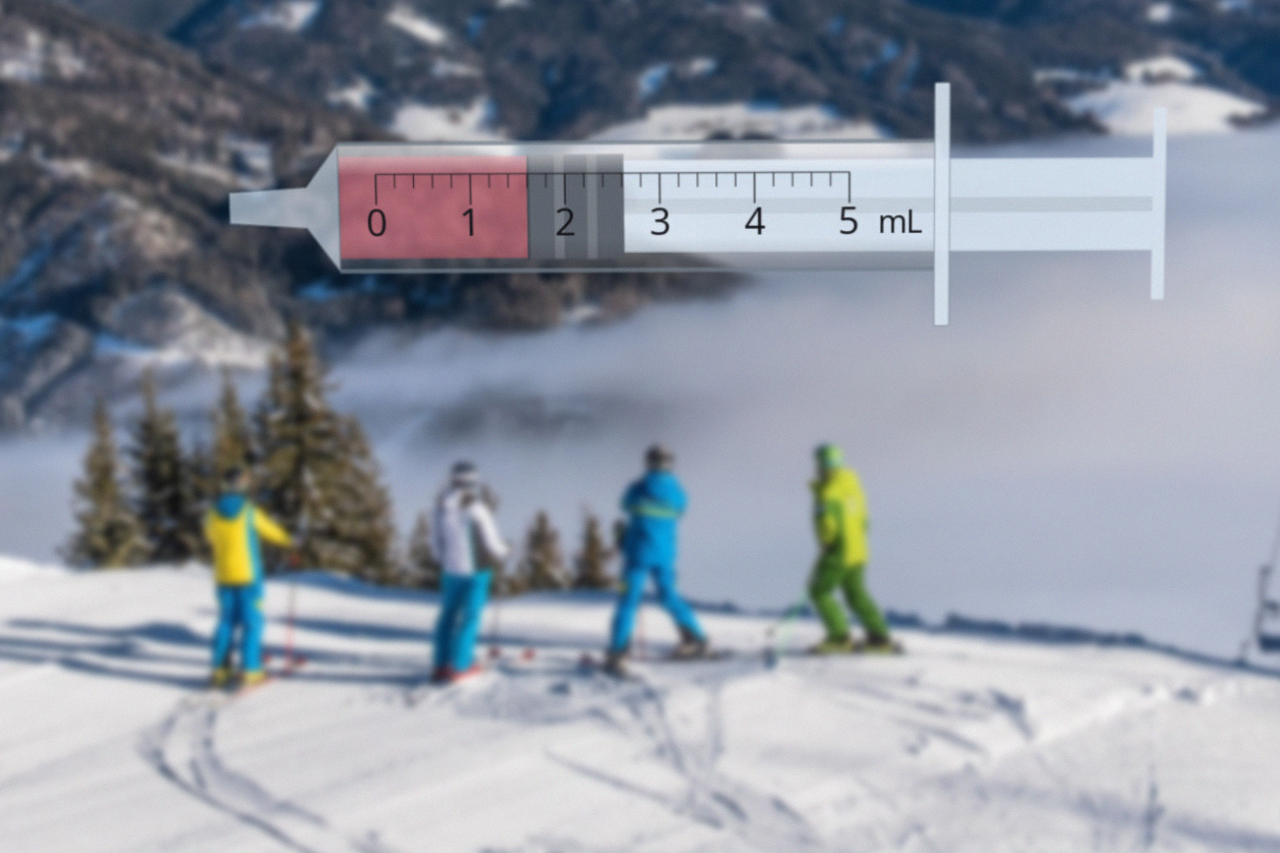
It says 1.6 mL
